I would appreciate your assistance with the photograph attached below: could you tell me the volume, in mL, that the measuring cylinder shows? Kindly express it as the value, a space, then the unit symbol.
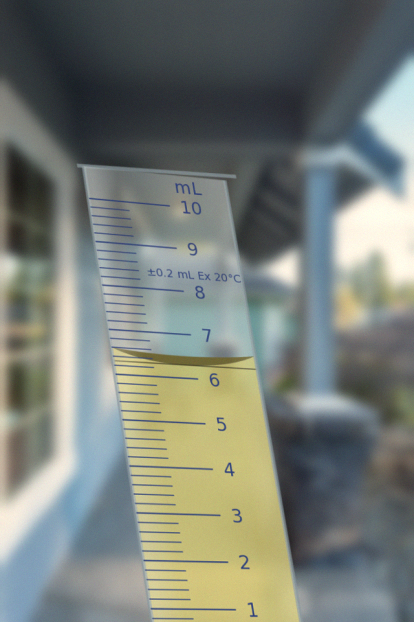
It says 6.3 mL
